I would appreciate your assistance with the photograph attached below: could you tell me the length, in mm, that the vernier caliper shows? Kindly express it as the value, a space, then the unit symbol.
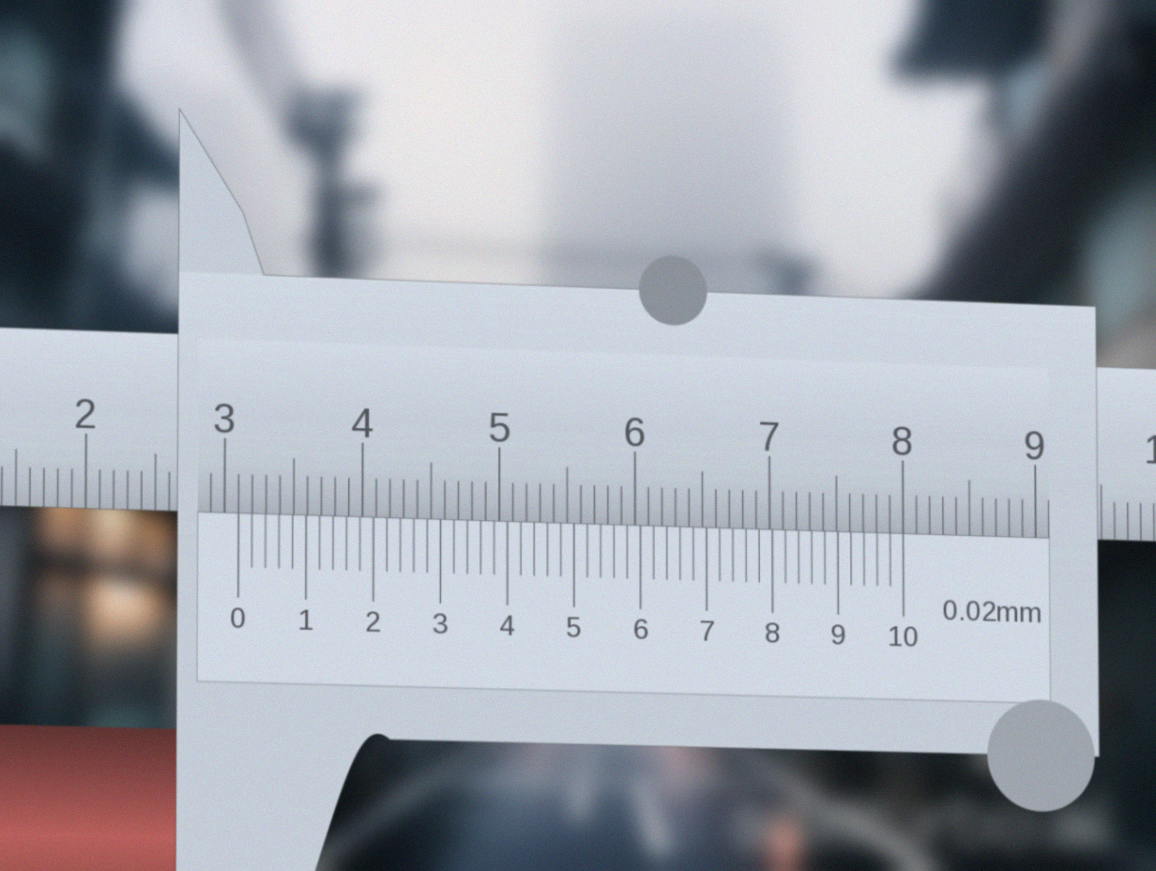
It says 31.0 mm
